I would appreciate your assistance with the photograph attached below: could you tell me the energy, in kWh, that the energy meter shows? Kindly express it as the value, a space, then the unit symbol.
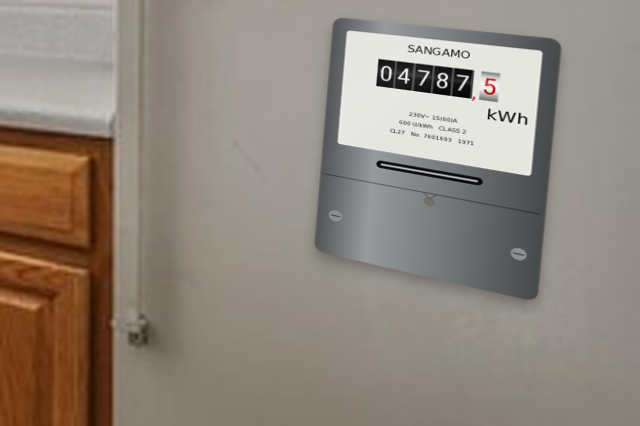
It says 4787.5 kWh
